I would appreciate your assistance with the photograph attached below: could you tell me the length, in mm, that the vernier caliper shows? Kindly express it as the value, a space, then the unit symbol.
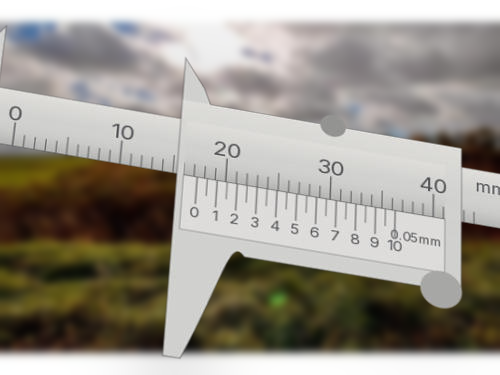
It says 17.3 mm
